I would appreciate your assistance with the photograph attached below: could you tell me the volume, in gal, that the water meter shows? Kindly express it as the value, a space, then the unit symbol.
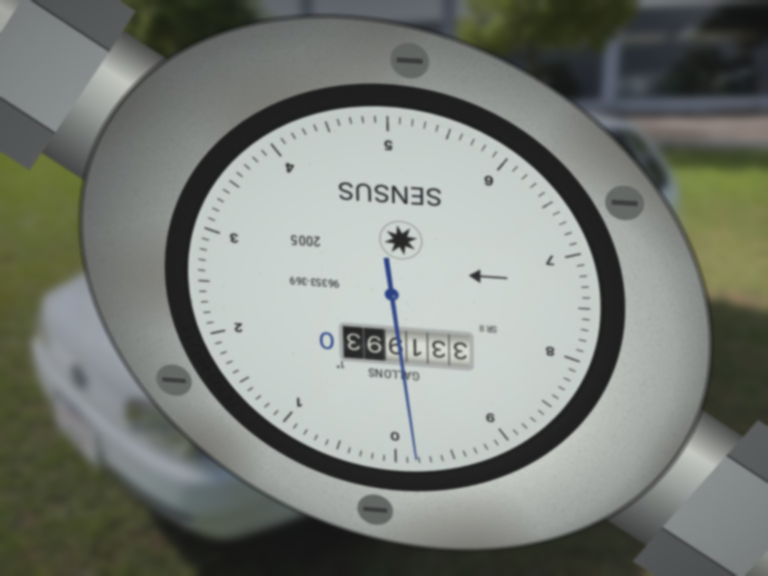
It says 3319929.8 gal
